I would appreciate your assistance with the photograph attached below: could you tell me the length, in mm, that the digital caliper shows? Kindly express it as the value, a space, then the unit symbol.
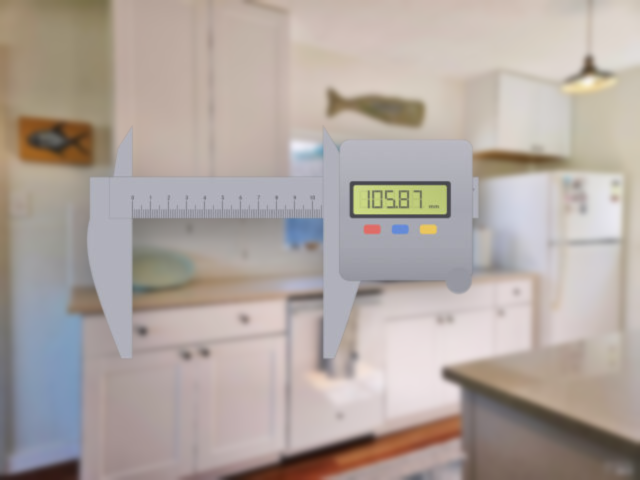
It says 105.87 mm
